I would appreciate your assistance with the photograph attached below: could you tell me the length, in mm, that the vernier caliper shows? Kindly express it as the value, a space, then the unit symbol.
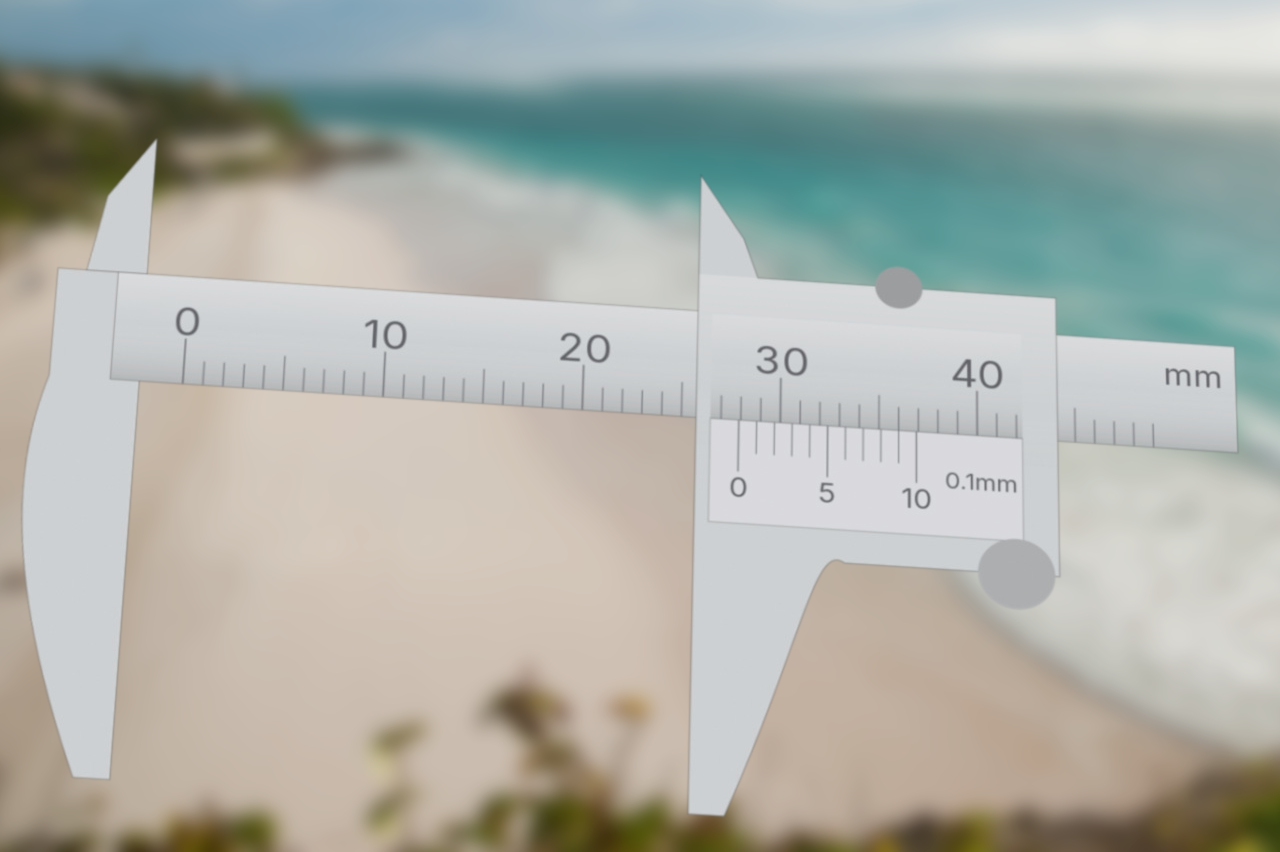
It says 27.9 mm
